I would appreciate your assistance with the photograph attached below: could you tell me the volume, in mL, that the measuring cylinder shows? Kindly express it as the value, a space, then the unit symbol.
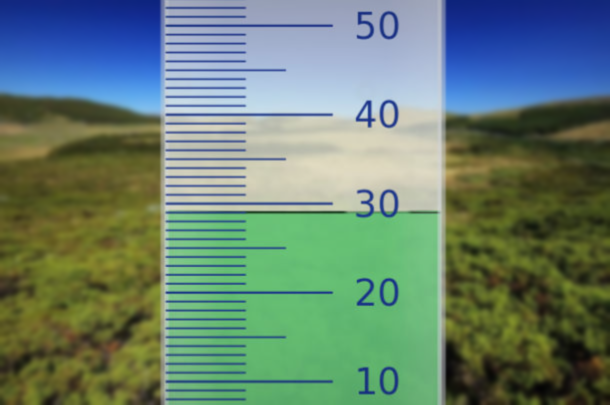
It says 29 mL
